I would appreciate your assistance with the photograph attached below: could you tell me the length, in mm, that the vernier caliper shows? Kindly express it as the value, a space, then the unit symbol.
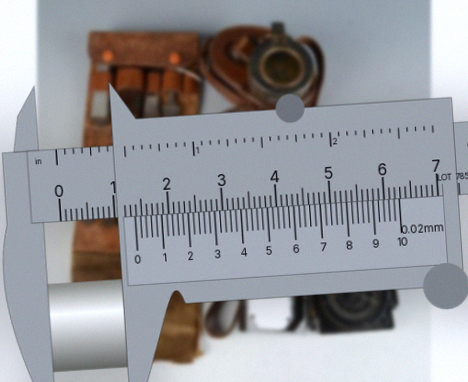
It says 13.8 mm
